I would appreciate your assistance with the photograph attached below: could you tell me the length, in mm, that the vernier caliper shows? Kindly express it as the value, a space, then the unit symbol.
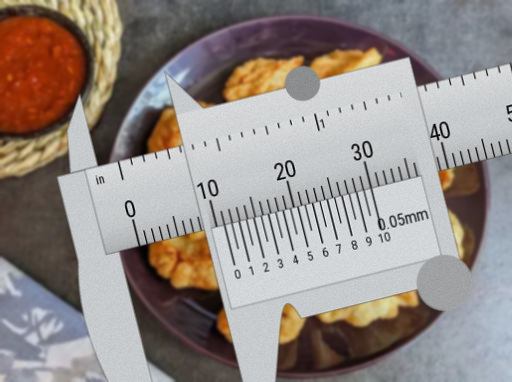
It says 11.0 mm
